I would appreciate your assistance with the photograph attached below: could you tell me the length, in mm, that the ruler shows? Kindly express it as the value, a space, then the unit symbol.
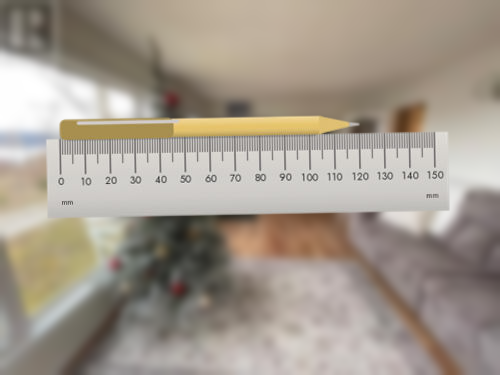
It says 120 mm
